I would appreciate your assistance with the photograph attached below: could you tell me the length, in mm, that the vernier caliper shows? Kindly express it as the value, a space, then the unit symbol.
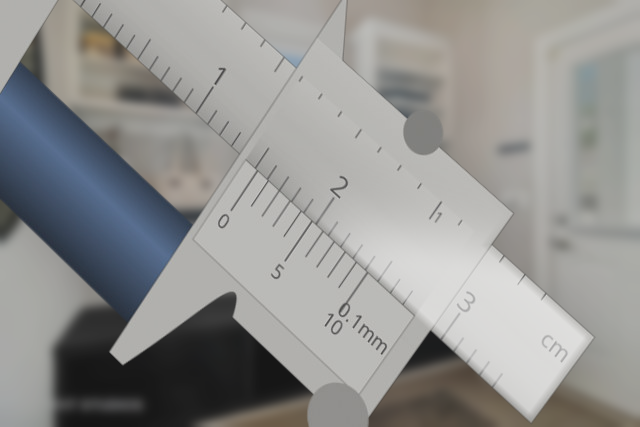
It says 15.2 mm
